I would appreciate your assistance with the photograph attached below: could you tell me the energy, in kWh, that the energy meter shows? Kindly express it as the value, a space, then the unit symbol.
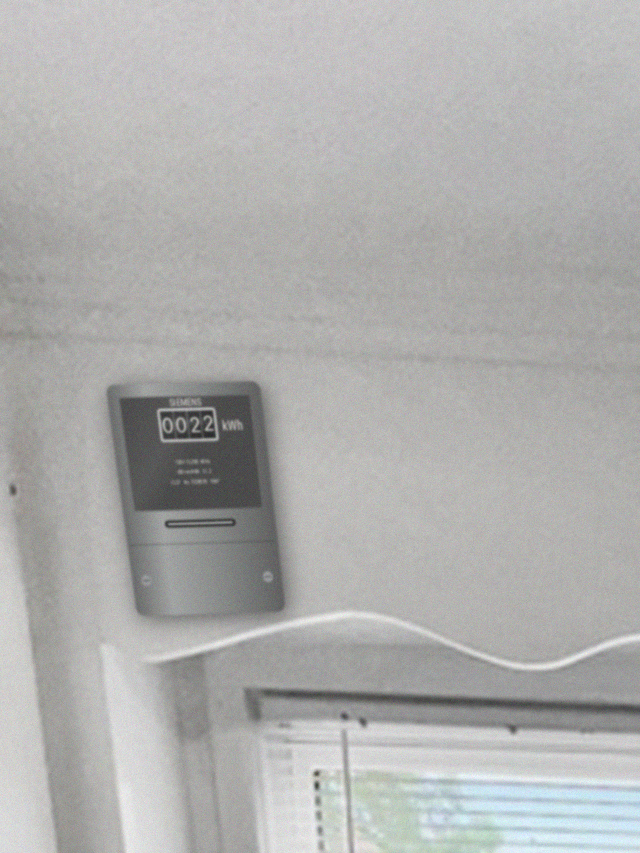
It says 22 kWh
